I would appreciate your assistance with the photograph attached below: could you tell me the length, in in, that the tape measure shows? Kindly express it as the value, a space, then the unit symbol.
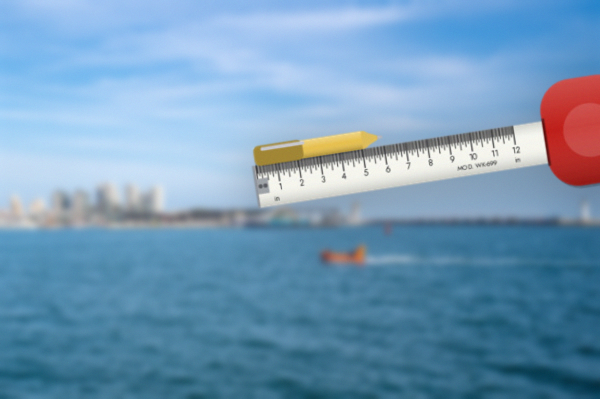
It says 6 in
